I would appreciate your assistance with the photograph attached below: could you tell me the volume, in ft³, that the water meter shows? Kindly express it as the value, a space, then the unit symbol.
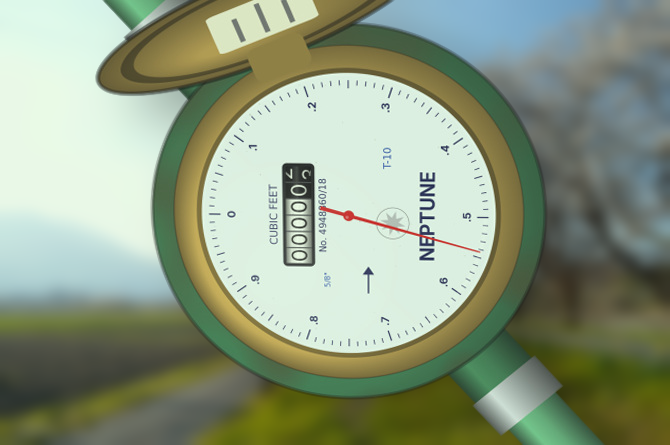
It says 2.54 ft³
